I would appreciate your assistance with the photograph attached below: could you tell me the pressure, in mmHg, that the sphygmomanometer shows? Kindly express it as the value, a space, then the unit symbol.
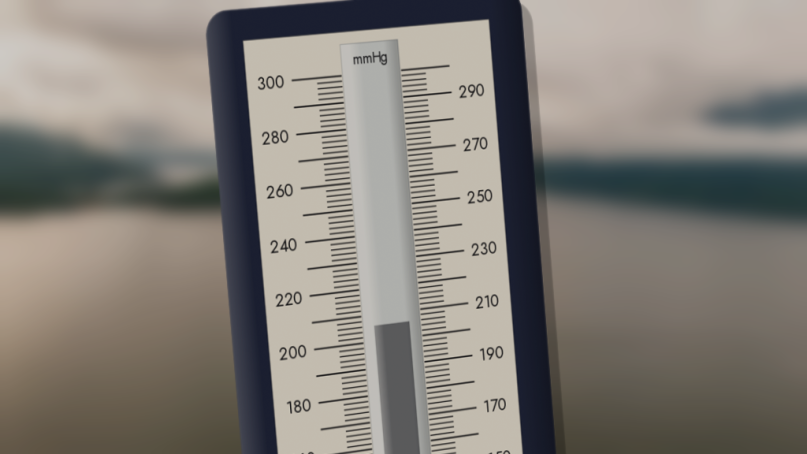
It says 206 mmHg
